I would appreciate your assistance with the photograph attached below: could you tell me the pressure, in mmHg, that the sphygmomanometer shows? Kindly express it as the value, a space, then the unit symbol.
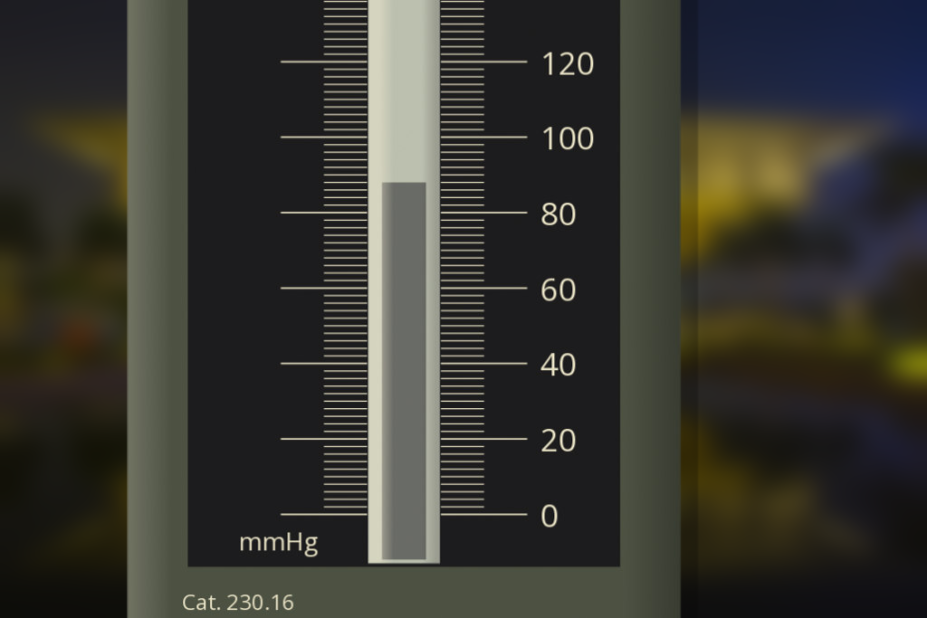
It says 88 mmHg
